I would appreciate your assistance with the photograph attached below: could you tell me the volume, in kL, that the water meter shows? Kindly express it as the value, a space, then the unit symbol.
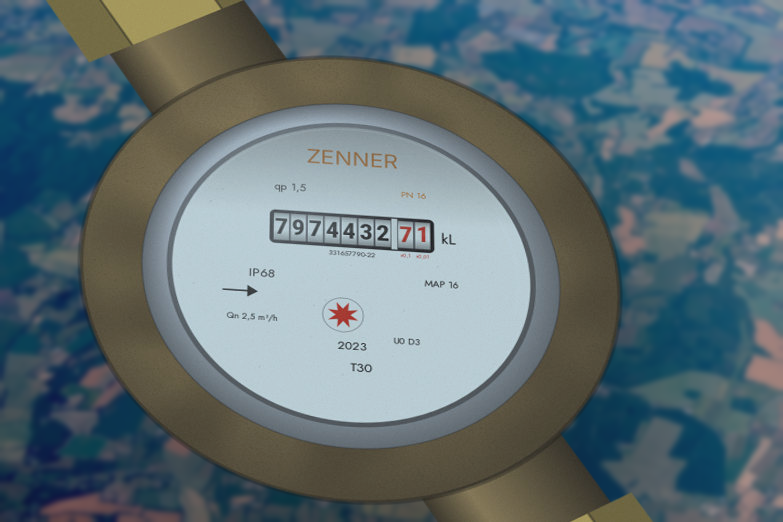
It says 7974432.71 kL
